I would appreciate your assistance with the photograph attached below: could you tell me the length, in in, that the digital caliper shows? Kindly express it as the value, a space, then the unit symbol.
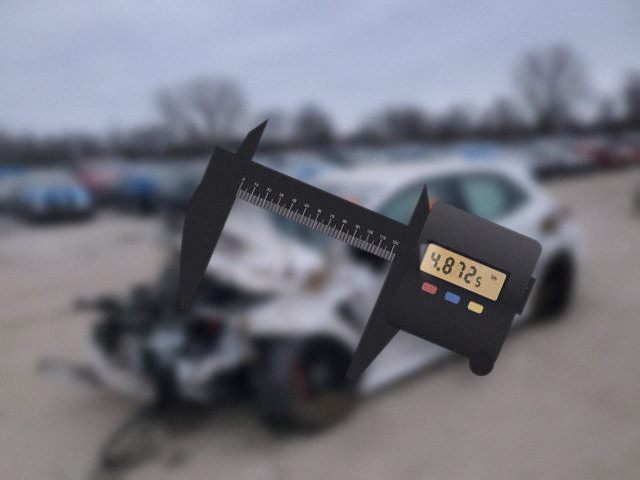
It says 4.8725 in
